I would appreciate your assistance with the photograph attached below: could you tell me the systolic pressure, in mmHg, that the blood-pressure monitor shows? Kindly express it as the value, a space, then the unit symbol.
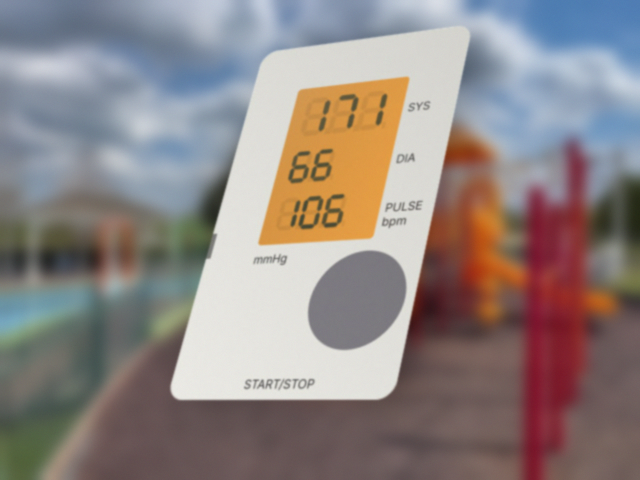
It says 171 mmHg
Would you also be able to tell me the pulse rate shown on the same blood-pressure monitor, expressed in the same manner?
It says 106 bpm
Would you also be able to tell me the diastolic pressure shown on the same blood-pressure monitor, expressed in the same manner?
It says 66 mmHg
